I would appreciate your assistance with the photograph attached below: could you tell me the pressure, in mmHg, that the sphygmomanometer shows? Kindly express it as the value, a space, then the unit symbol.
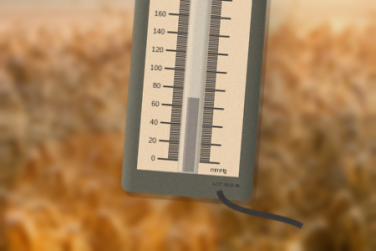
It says 70 mmHg
